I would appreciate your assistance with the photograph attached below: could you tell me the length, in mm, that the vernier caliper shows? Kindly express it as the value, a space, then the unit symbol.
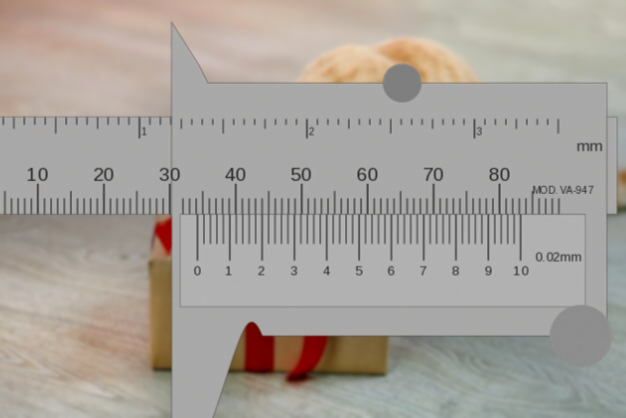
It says 34.2 mm
